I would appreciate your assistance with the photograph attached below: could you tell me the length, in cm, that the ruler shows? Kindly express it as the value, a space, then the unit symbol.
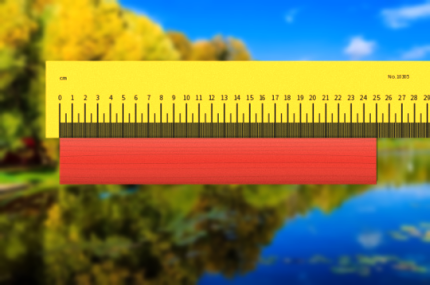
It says 25 cm
